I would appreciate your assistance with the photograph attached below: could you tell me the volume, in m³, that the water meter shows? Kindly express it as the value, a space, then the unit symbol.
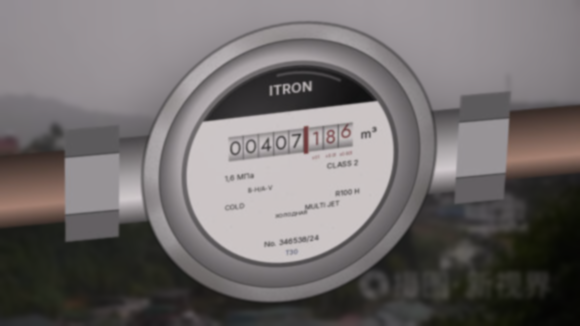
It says 407.186 m³
